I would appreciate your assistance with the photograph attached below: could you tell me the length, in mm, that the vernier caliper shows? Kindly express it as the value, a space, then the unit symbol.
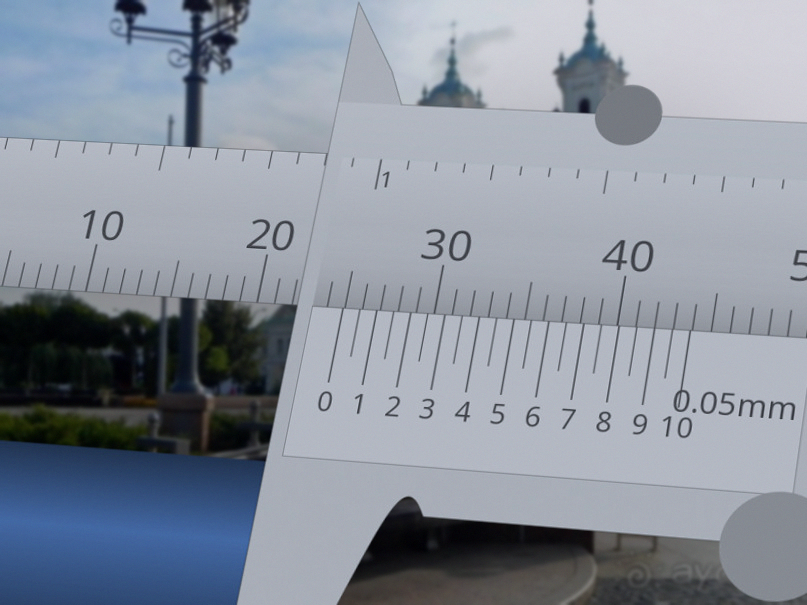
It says 24.9 mm
